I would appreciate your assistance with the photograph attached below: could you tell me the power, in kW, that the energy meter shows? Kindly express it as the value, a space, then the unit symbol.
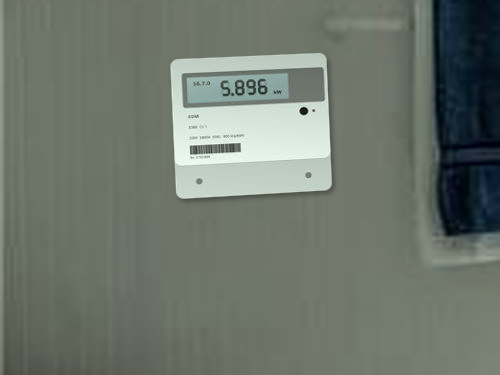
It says 5.896 kW
